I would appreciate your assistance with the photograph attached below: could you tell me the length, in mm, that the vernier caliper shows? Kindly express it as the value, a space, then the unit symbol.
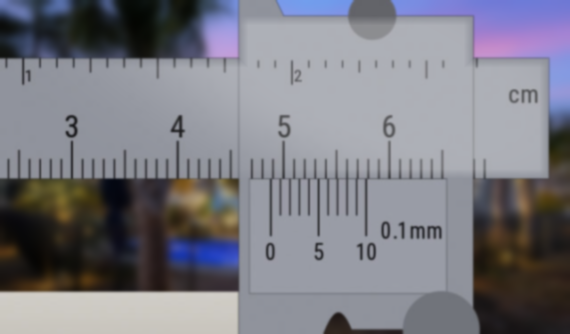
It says 48.8 mm
